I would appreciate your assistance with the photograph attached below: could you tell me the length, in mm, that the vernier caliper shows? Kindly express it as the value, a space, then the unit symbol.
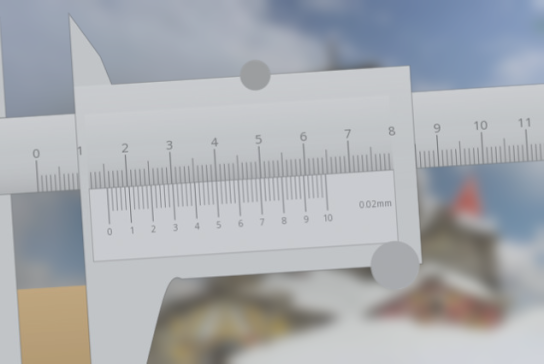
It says 15.5 mm
